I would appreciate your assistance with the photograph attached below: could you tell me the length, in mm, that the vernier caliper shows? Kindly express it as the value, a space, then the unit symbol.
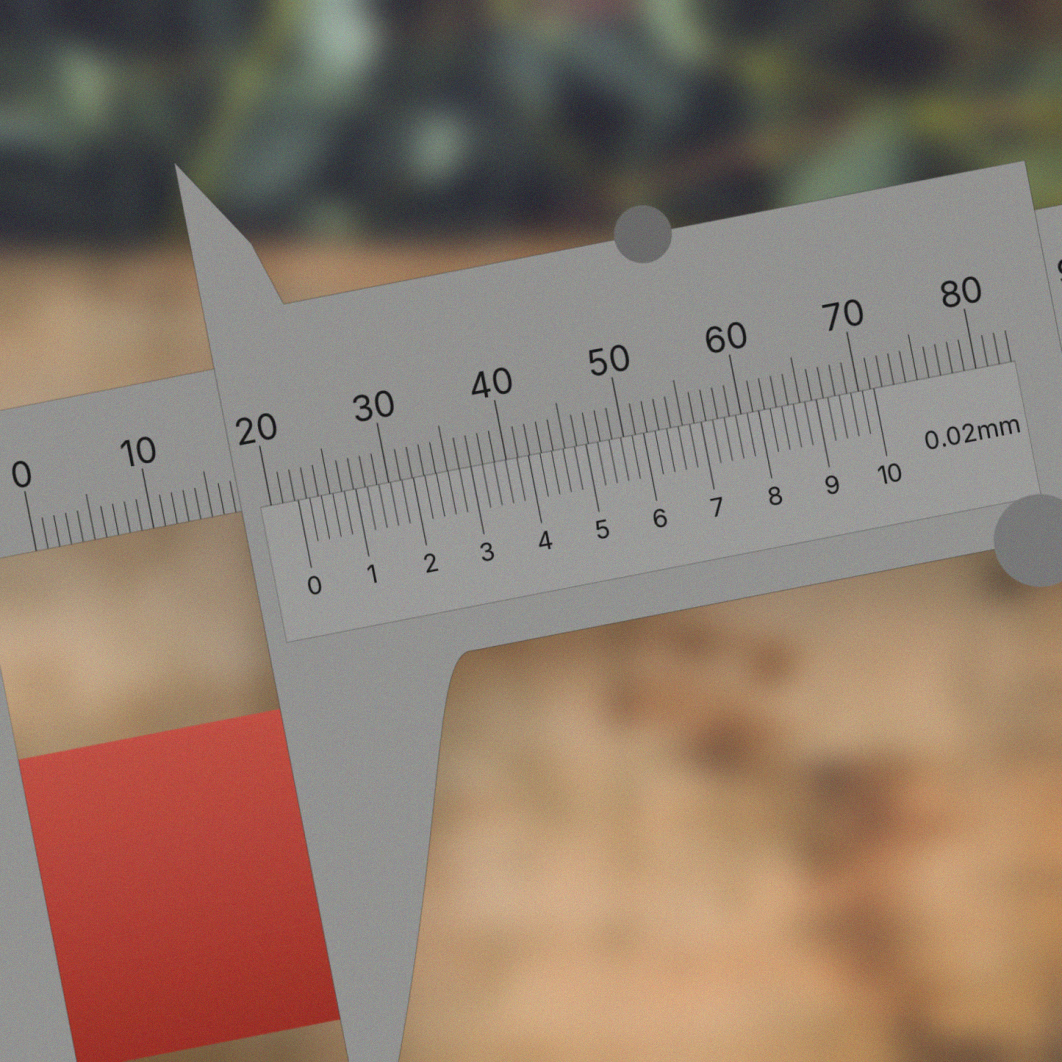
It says 22.3 mm
